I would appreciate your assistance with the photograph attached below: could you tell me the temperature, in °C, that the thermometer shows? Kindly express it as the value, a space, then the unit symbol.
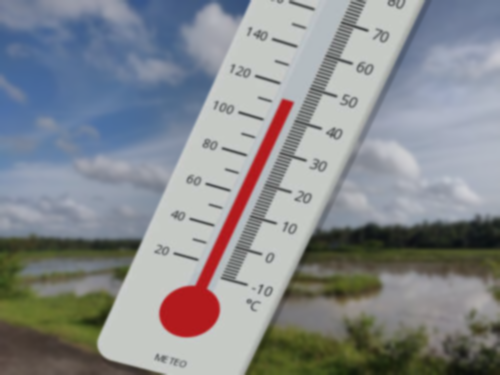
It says 45 °C
